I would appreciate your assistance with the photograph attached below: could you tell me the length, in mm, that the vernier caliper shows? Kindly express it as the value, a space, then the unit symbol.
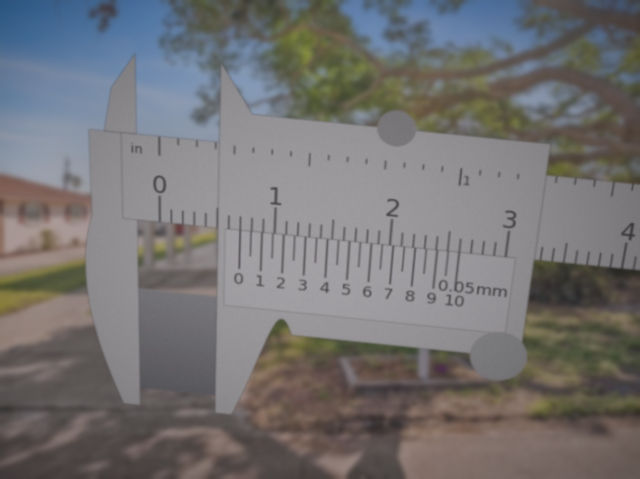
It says 7.0 mm
